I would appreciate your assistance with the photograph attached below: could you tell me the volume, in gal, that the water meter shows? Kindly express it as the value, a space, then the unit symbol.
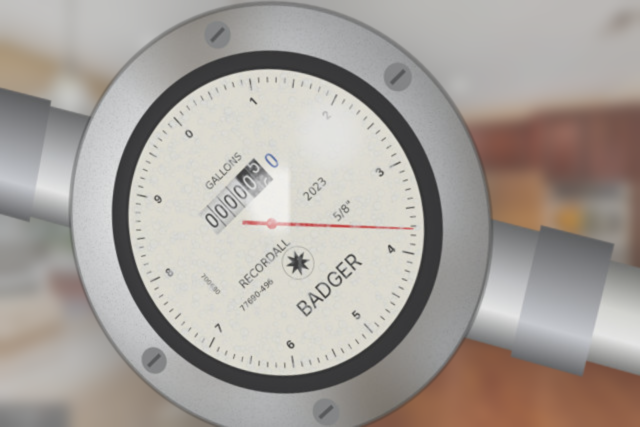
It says 53.7 gal
